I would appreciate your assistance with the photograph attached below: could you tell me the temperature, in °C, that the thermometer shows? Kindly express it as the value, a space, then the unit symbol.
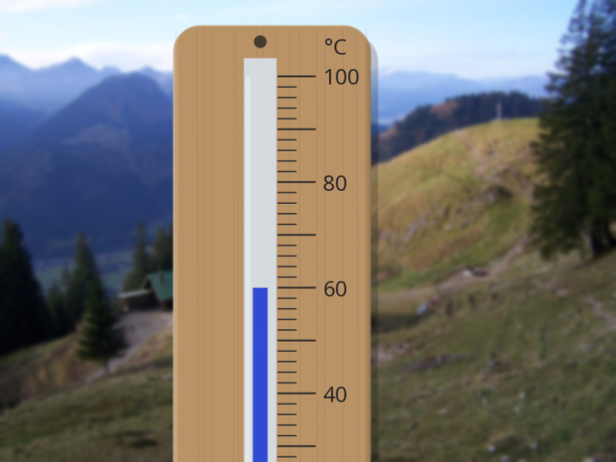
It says 60 °C
